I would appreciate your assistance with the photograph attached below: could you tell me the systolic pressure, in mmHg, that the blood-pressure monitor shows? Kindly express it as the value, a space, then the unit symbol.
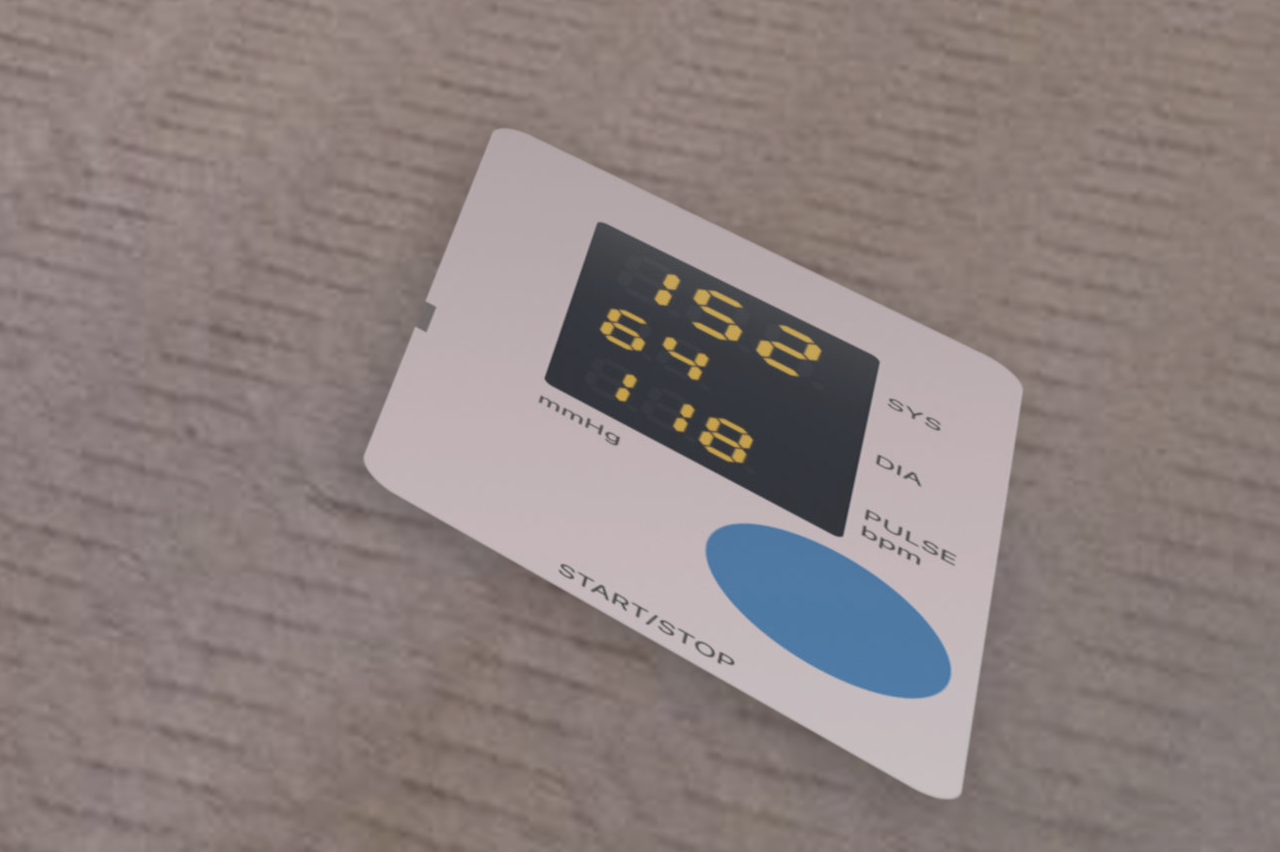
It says 152 mmHg
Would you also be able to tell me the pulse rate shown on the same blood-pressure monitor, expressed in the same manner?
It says 118 bpm
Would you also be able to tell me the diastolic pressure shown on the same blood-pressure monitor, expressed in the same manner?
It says 64 mmHg
